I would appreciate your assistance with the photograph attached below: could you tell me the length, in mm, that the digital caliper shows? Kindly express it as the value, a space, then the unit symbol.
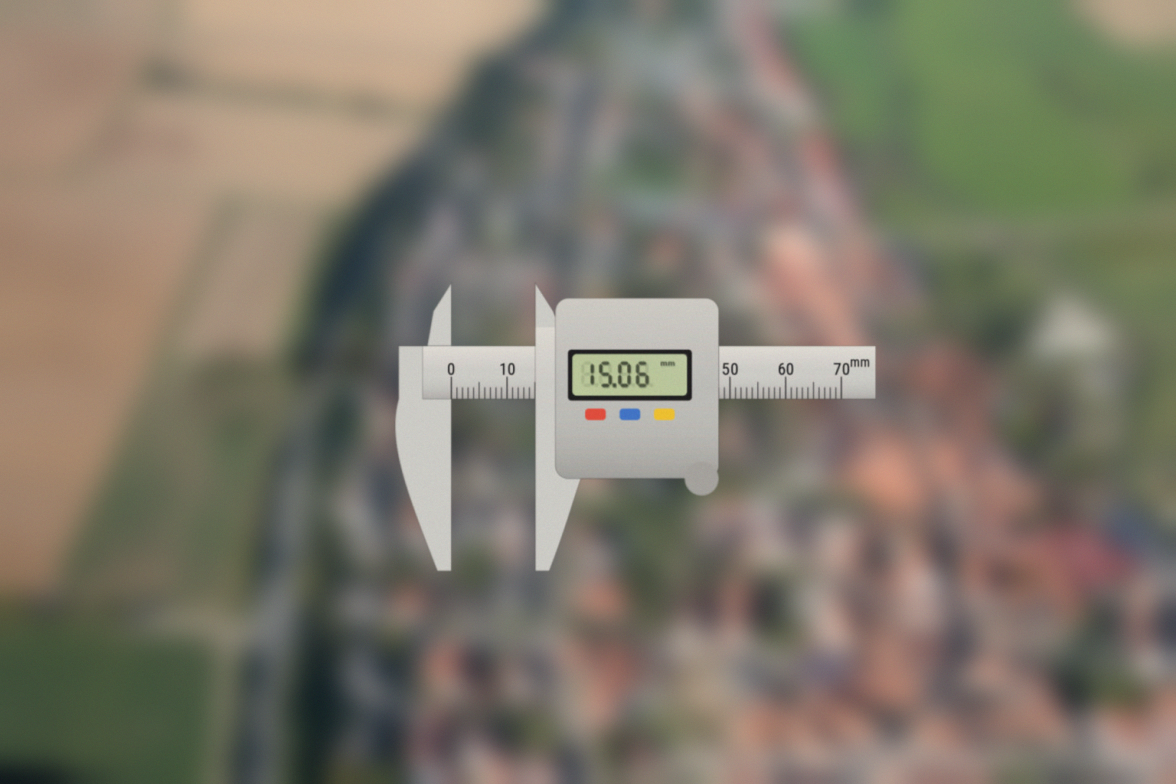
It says 15.06 mm
